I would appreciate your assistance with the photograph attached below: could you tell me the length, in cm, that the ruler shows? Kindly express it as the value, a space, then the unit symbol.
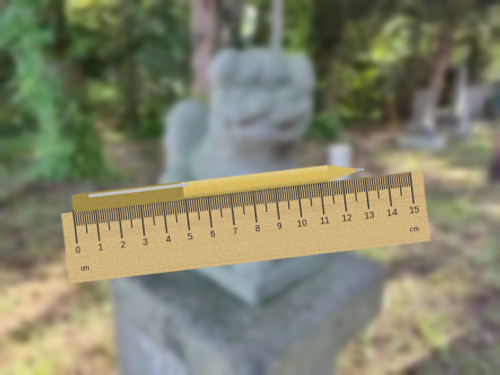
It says 13 cm
